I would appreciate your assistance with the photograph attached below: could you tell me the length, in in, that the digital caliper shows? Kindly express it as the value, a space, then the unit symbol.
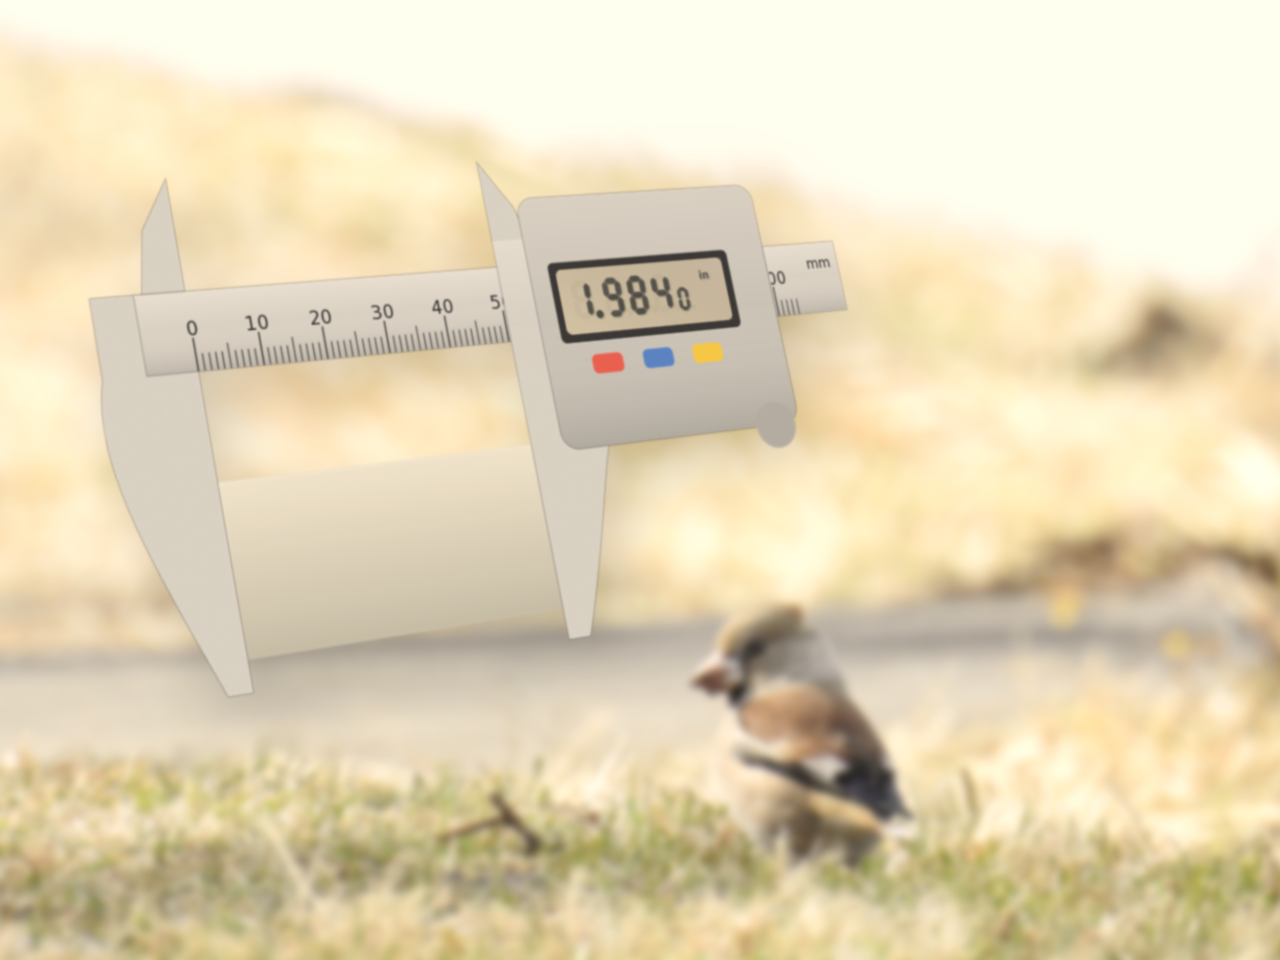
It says 1.9840 in
